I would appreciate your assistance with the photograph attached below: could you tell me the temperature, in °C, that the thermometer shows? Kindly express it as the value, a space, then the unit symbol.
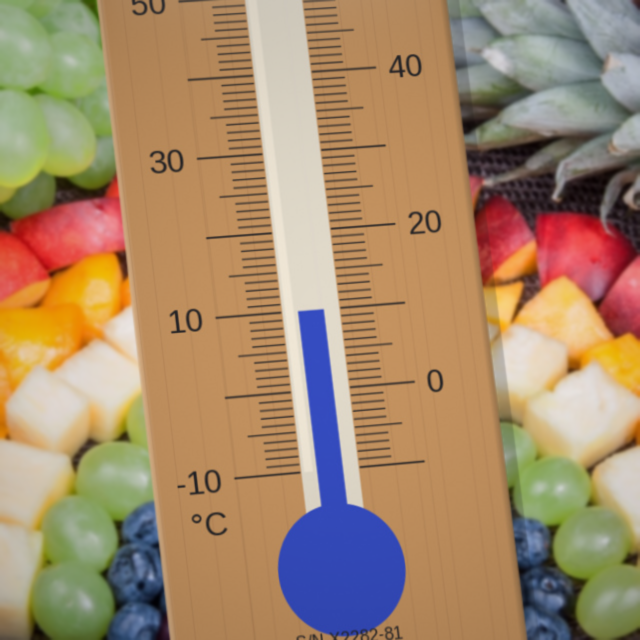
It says 10 °C
